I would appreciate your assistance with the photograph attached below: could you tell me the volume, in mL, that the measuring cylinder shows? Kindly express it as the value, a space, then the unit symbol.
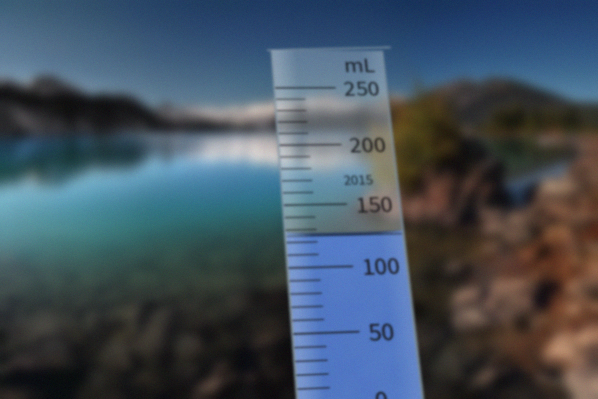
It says 125 mL
